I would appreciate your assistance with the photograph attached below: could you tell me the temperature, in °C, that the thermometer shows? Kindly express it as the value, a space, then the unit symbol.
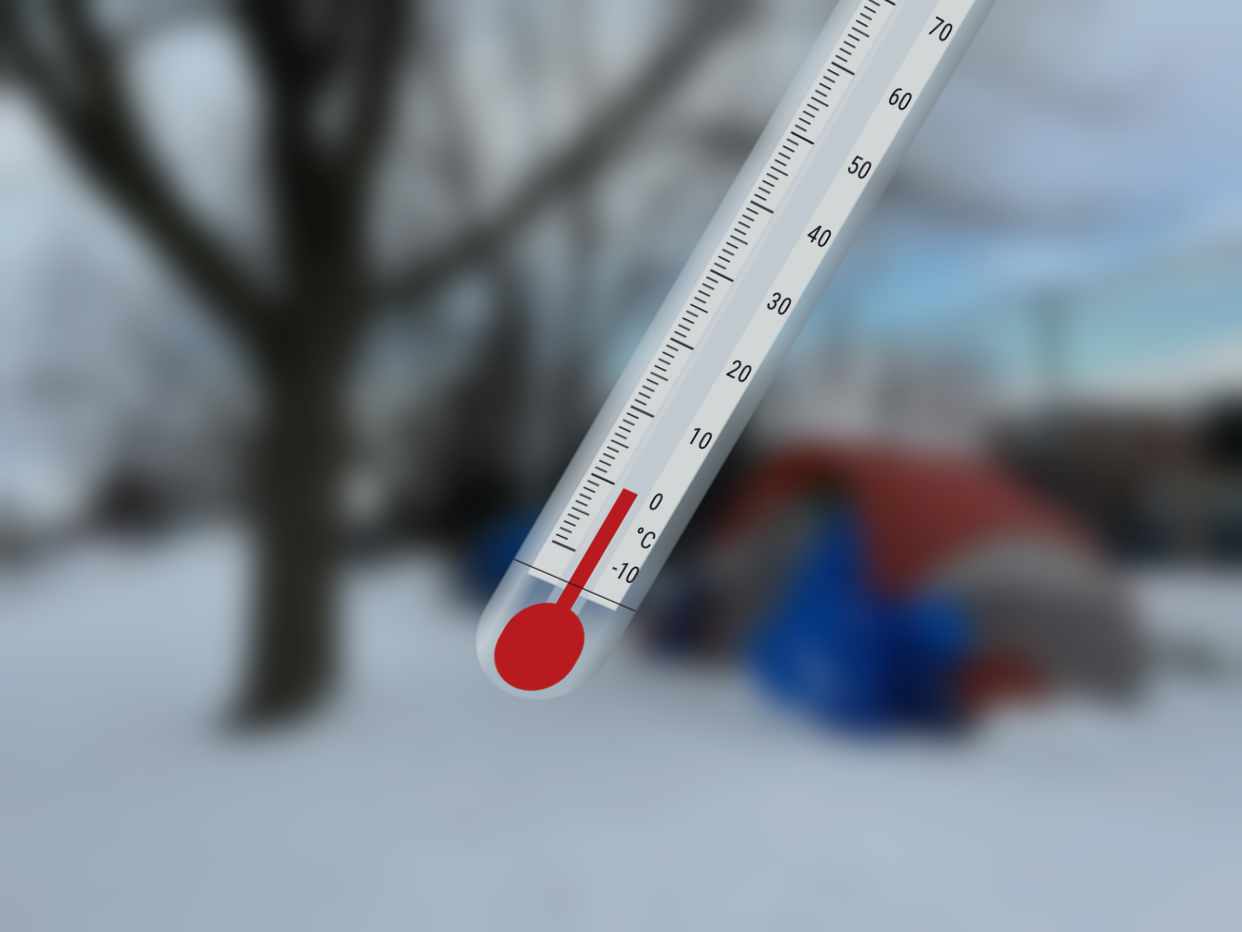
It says 0 °C
